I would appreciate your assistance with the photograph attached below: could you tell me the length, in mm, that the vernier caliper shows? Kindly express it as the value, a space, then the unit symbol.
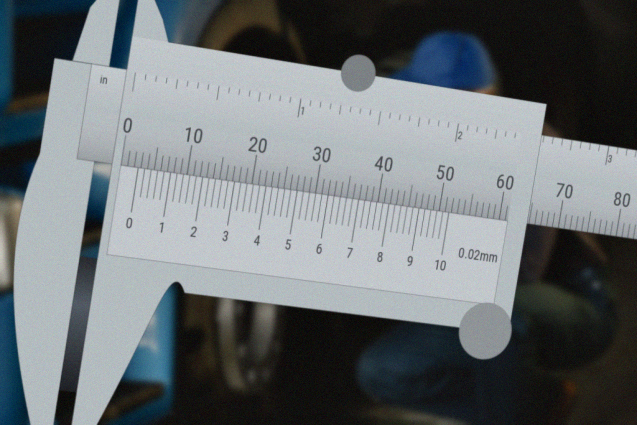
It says 2.6 mm
